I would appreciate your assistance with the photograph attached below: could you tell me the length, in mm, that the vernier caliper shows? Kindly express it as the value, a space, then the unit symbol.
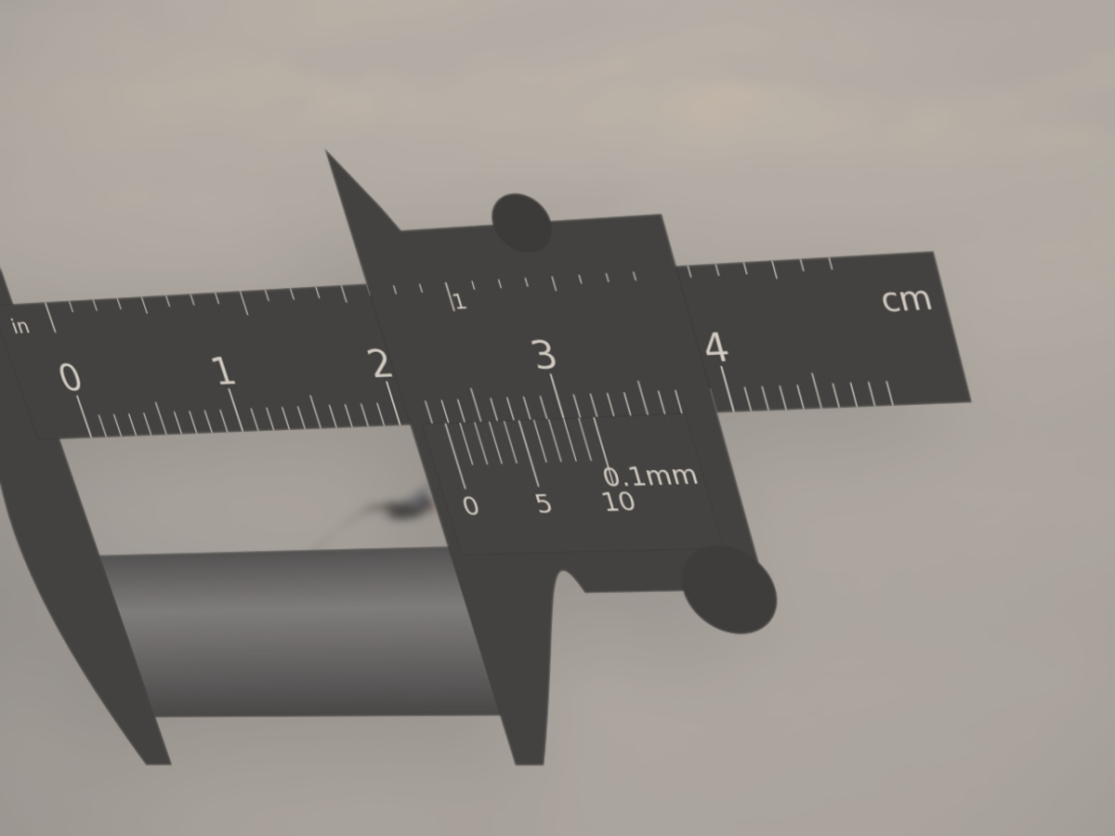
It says 22.8 mm
